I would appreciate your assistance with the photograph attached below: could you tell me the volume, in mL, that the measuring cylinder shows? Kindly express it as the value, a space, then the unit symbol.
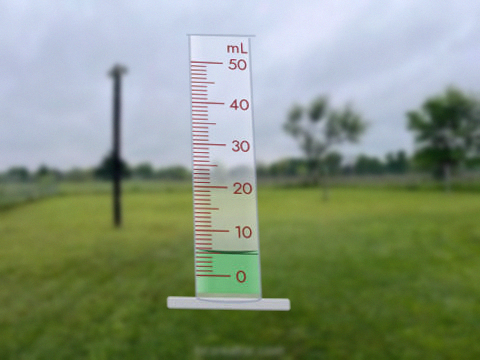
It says 5 mL
